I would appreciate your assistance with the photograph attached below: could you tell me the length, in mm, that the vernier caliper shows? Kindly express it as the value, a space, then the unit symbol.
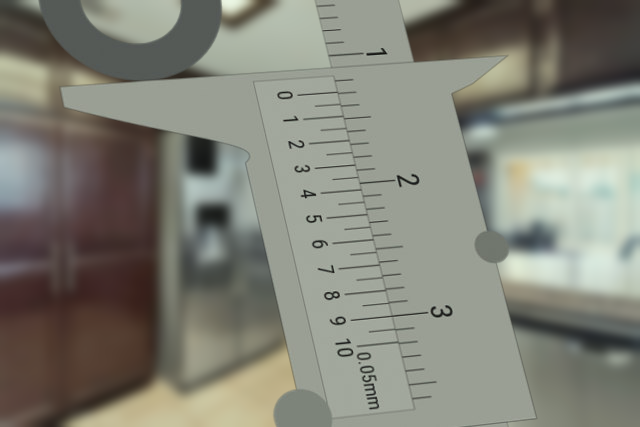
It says 12.9 mm
